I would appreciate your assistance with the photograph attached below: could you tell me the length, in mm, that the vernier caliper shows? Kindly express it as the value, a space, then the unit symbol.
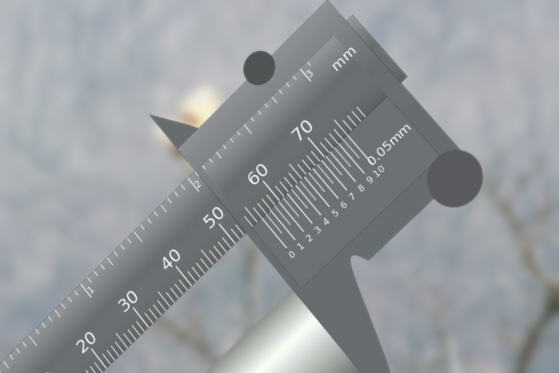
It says 56.0 mm
